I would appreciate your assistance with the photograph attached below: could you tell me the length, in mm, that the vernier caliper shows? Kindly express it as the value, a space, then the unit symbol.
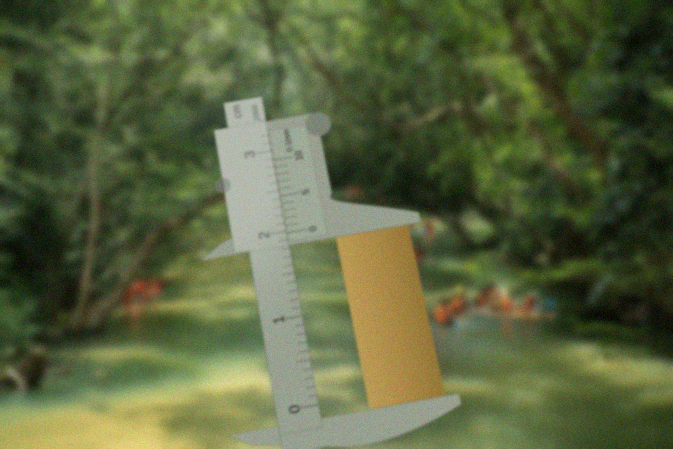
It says 19.8 mm
